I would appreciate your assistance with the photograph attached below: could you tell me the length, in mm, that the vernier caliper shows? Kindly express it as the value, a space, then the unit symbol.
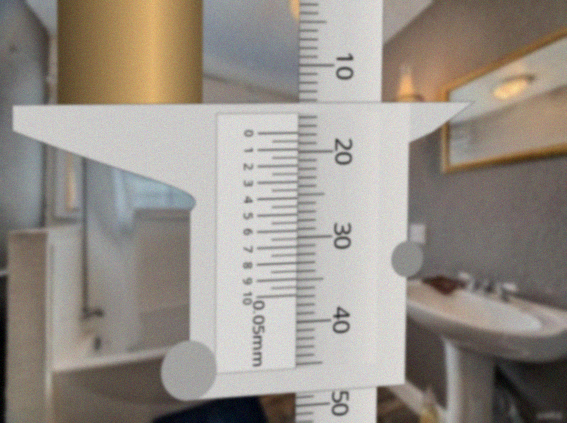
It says 17.8 mm
